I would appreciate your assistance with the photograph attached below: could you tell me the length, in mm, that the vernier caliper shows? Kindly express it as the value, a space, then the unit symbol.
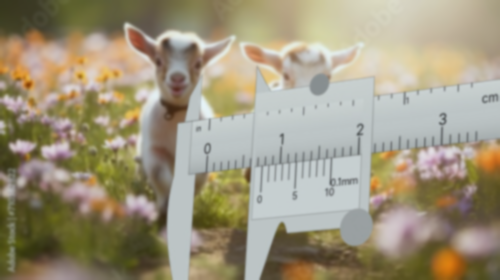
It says 7.6 mm
